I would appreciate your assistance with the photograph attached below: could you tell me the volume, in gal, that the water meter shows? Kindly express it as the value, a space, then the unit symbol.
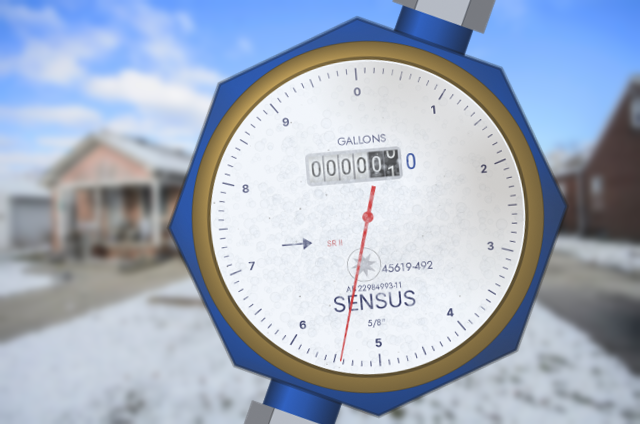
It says 5.4 gal
